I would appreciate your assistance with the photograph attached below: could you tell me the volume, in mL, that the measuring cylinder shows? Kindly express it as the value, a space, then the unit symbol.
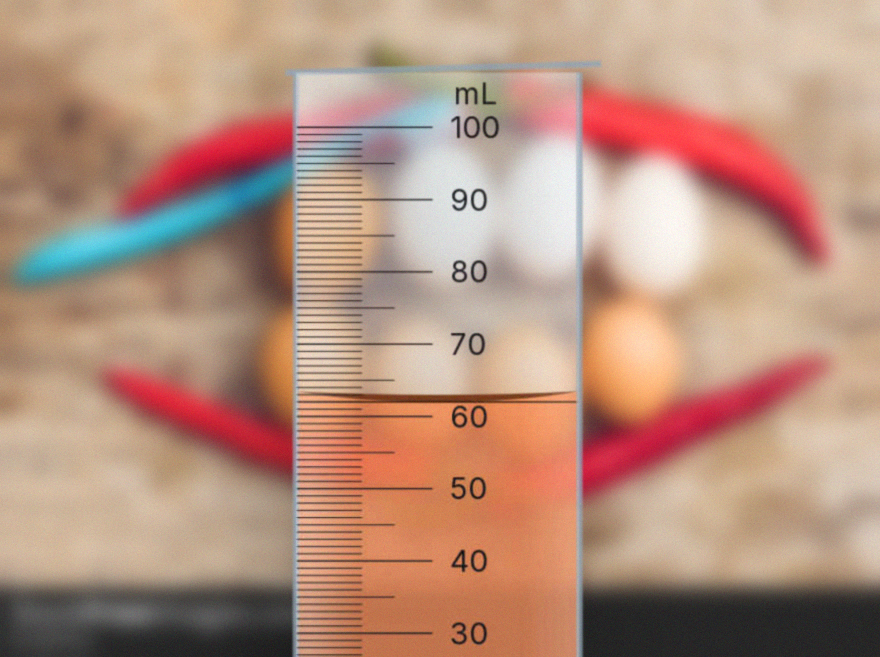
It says 62 mL
